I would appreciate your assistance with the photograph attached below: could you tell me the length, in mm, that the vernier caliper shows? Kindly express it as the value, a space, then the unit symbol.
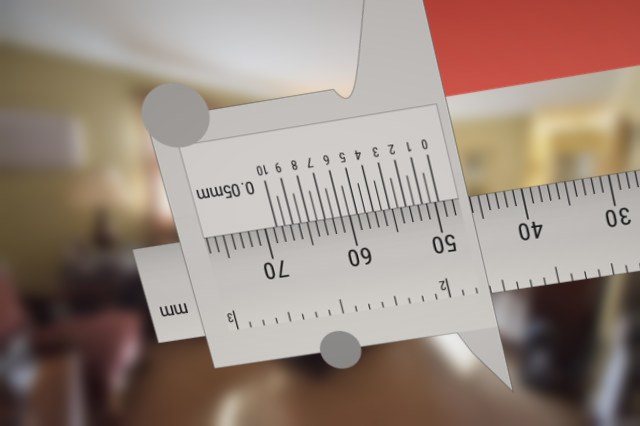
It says 49.6 mm
